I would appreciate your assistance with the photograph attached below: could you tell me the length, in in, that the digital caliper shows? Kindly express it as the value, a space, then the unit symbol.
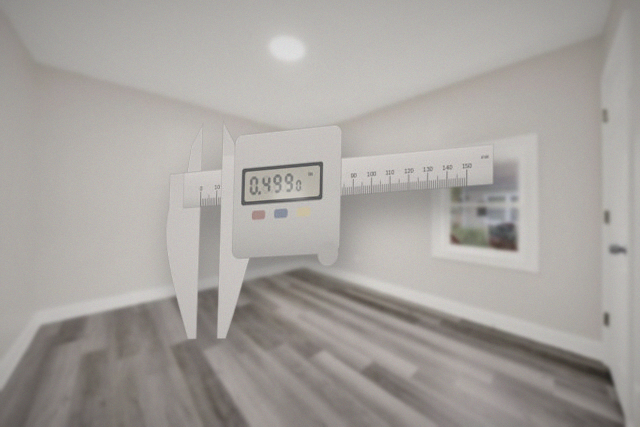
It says 0.4990 in
